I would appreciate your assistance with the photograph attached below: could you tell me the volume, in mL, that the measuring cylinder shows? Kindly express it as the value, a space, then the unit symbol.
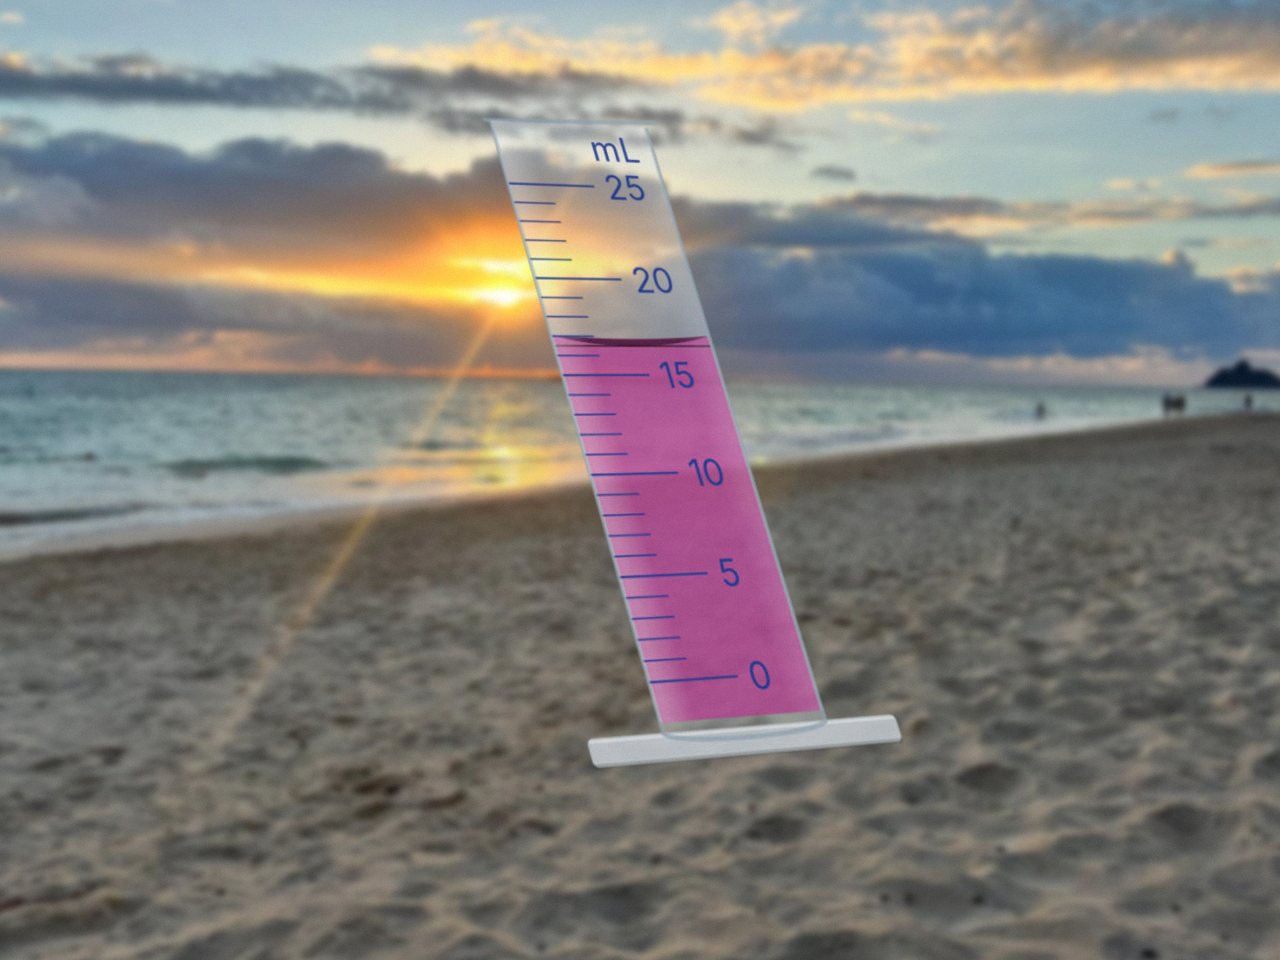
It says 16.5 mL
